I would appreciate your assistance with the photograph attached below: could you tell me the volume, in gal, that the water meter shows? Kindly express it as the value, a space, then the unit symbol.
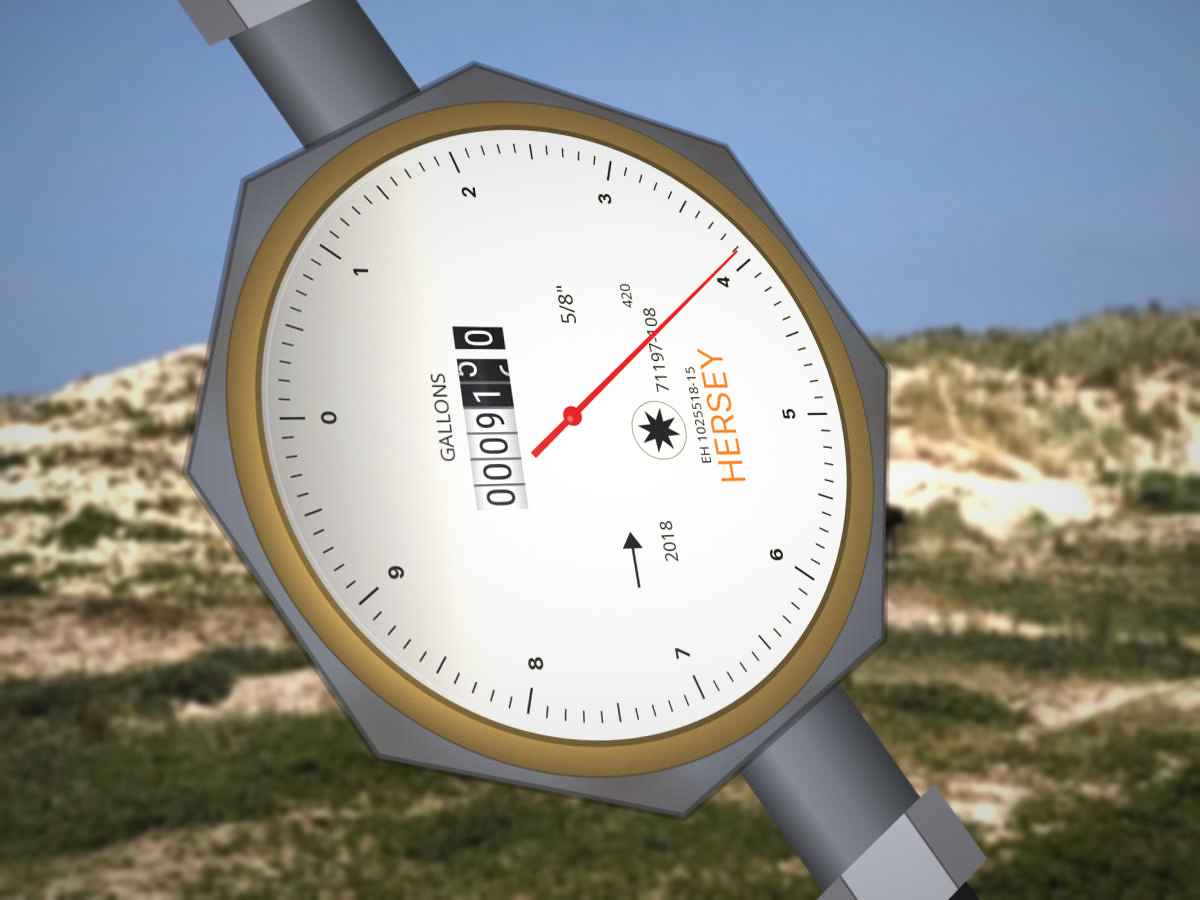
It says 9153.9 gal
